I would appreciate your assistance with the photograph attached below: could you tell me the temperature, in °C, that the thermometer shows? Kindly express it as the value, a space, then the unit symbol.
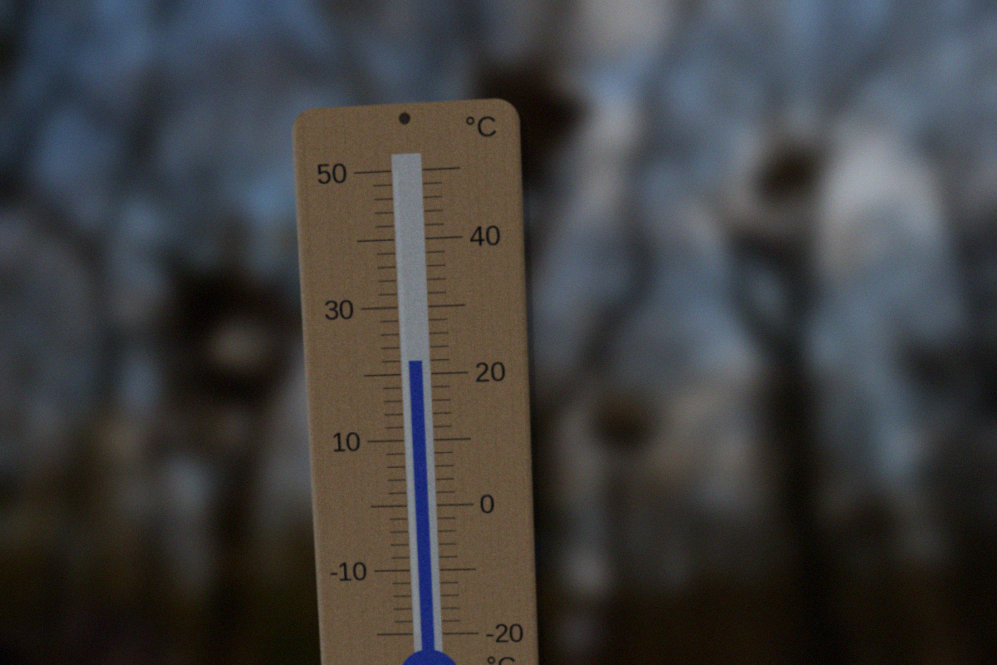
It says 22 °C
